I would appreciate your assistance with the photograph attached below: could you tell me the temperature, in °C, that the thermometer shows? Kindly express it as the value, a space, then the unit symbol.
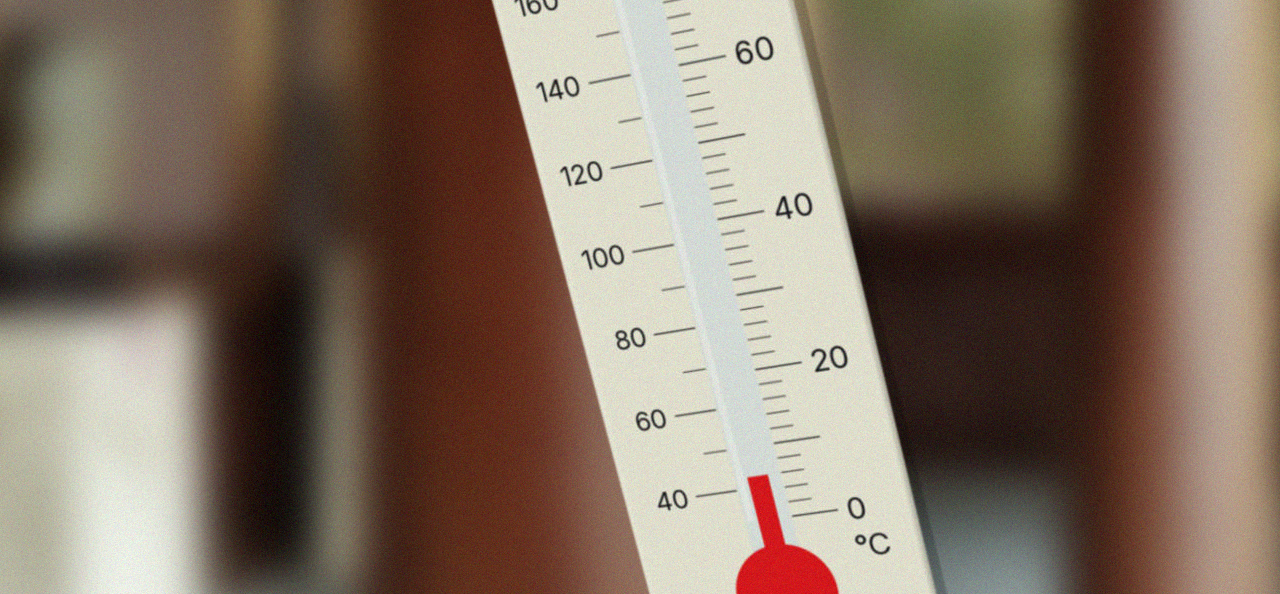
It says 6 °C
